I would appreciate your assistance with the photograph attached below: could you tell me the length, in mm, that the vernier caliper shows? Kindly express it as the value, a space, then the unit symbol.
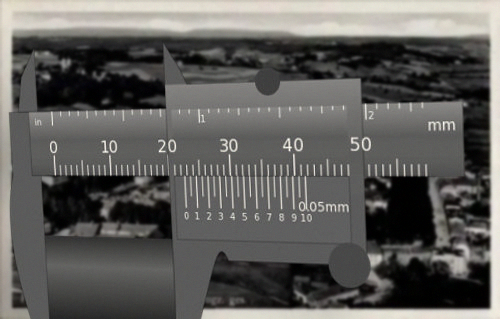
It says 22.6 mm
